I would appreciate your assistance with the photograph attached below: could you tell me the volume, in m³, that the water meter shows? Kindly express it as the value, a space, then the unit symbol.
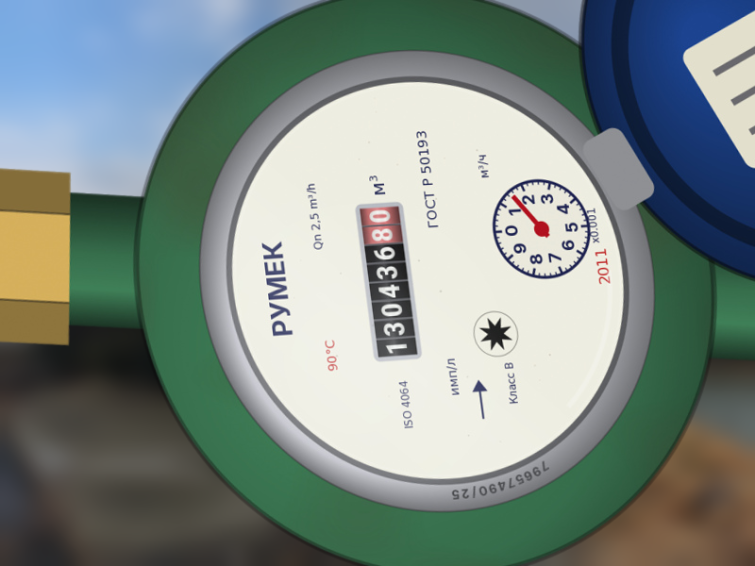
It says 130436.801 m³
